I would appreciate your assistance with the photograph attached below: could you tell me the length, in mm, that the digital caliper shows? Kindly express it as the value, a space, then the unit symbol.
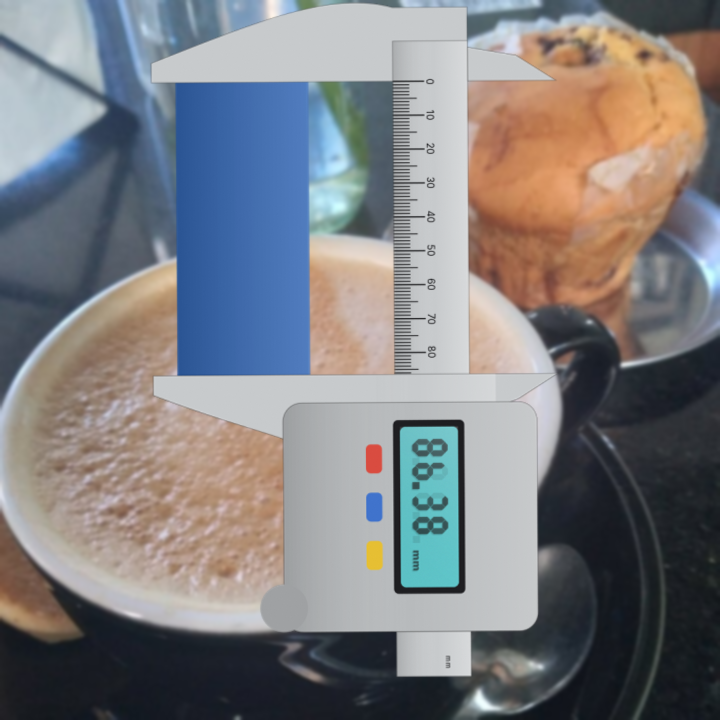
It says 86.38 mm
